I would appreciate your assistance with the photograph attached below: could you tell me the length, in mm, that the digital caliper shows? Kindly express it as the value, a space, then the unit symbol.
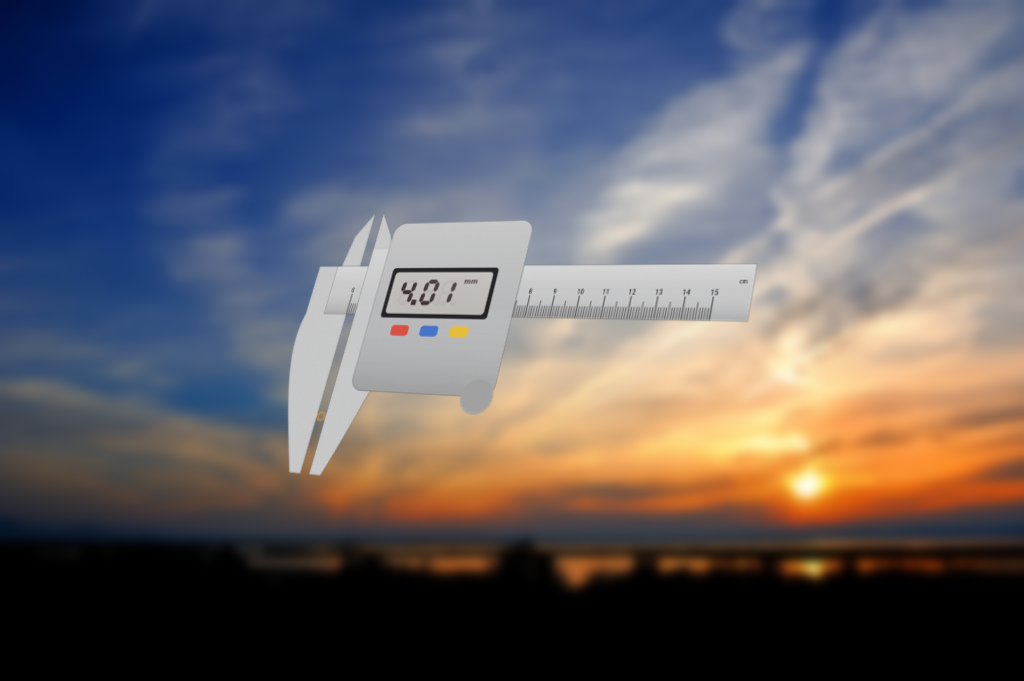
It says 4.01 mm
